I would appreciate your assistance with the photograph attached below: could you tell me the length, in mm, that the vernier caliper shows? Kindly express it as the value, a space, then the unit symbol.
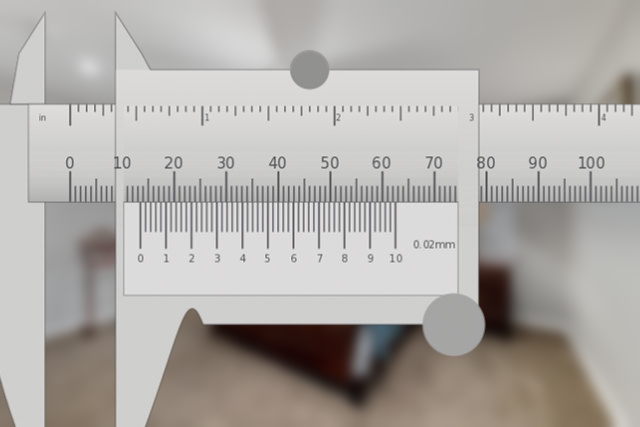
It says 13.5 mm
